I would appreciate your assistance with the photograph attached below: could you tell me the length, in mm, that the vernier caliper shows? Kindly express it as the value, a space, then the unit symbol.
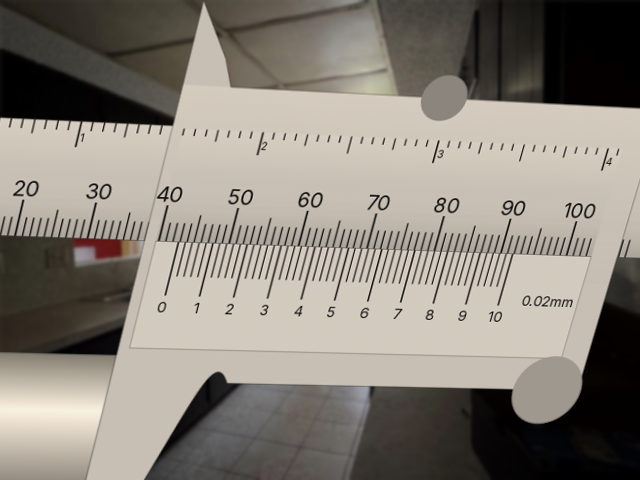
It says 42.8 mm
